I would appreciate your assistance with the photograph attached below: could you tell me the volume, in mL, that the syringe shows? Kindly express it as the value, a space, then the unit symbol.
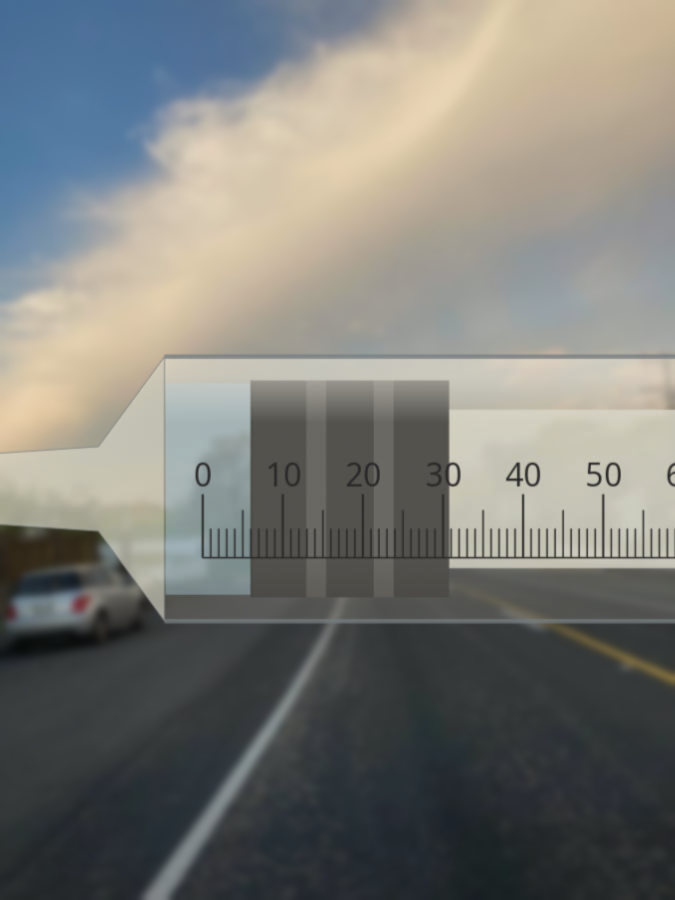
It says 6 mL
